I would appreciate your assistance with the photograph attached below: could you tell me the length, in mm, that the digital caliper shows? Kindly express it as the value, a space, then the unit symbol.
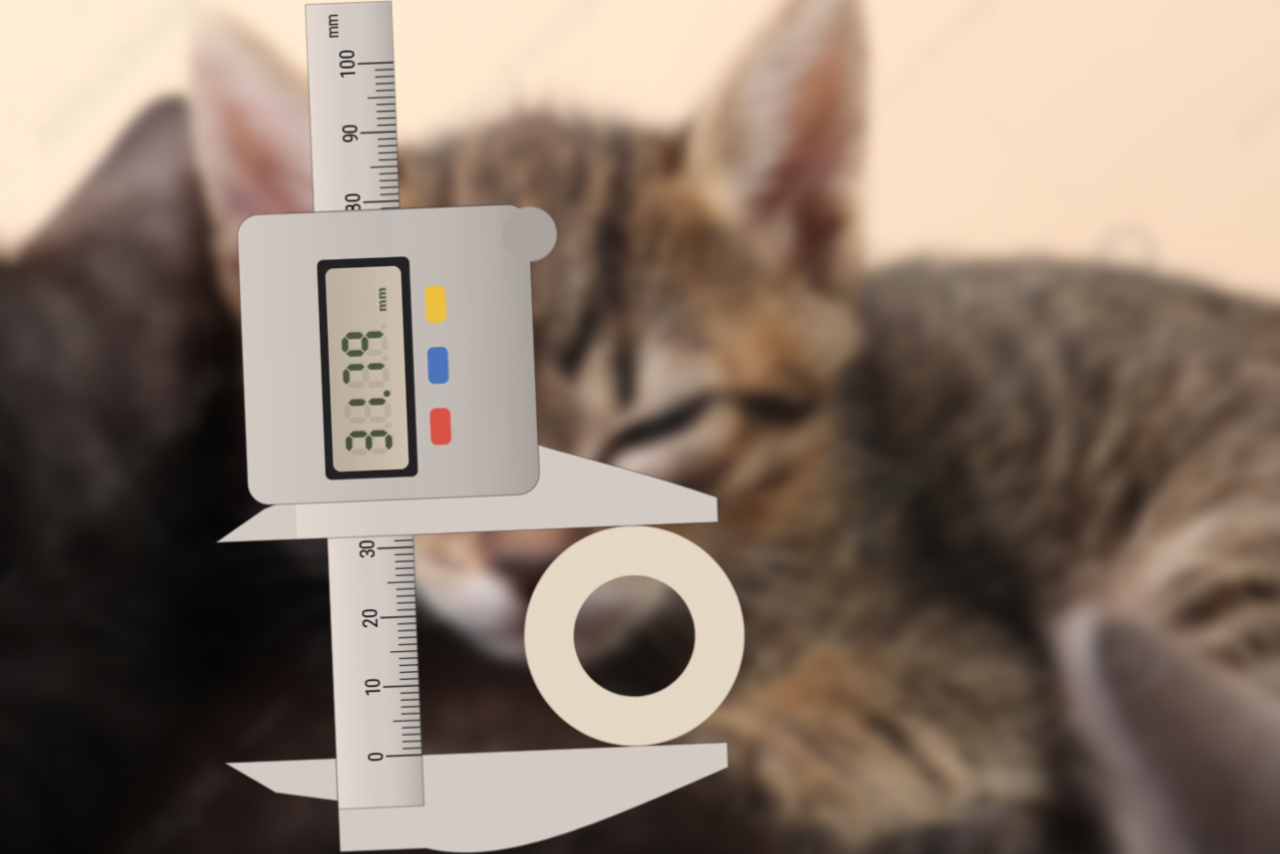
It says 31.79 mm
